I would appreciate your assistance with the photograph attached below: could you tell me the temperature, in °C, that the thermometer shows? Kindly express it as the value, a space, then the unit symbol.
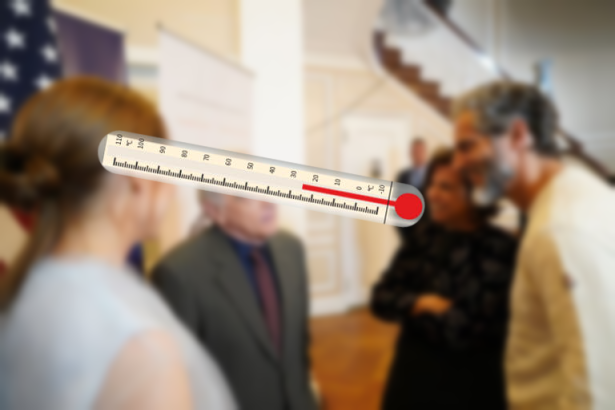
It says 25 °C
